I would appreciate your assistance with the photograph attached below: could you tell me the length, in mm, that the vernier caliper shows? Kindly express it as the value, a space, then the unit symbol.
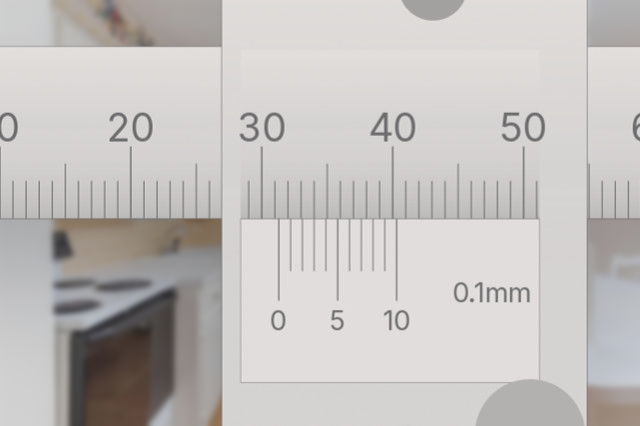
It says 31.3 mm
